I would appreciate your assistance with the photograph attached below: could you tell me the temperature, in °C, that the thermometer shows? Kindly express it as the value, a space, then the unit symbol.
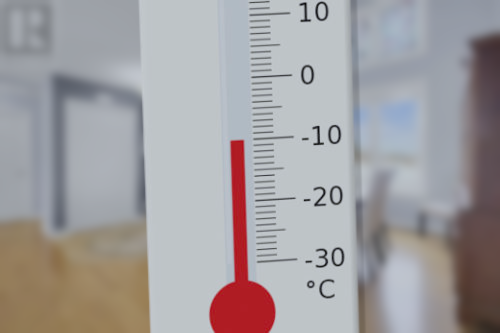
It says -10 °C
